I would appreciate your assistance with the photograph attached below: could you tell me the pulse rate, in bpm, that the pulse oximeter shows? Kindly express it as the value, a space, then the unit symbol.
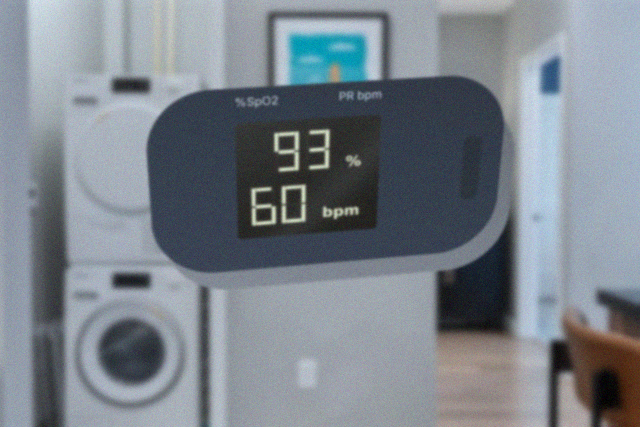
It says 60 bpm
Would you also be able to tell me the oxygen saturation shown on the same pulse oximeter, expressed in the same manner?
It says 93 %
